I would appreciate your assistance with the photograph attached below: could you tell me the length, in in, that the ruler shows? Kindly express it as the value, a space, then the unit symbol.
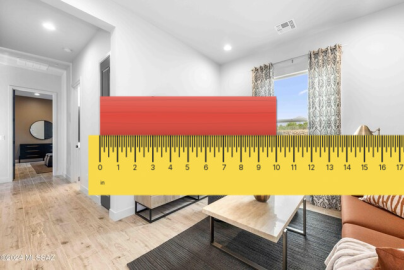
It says 10 in
